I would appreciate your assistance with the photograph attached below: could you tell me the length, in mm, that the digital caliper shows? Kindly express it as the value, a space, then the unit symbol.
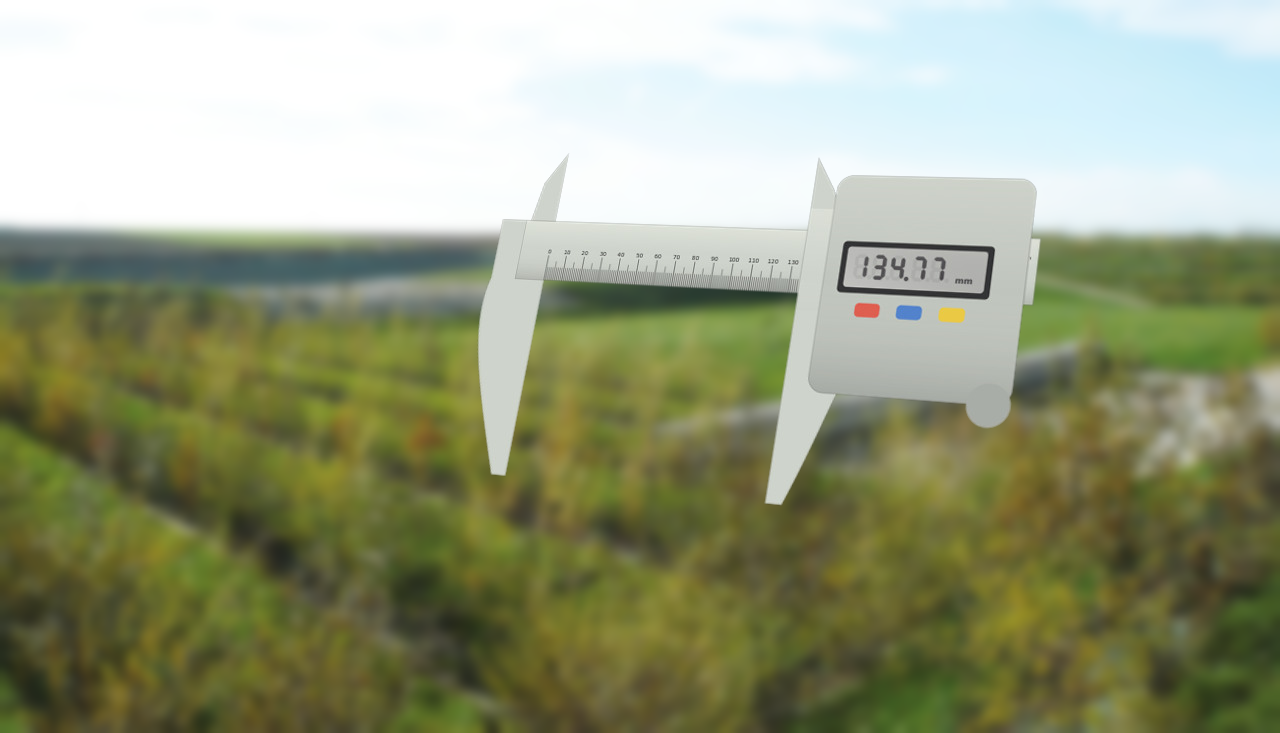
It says 134.77 mm
